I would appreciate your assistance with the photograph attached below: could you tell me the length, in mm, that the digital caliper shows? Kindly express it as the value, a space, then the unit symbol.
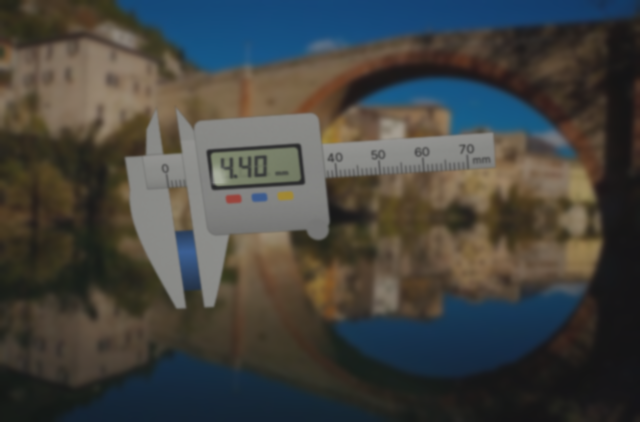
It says 4.40 mm
